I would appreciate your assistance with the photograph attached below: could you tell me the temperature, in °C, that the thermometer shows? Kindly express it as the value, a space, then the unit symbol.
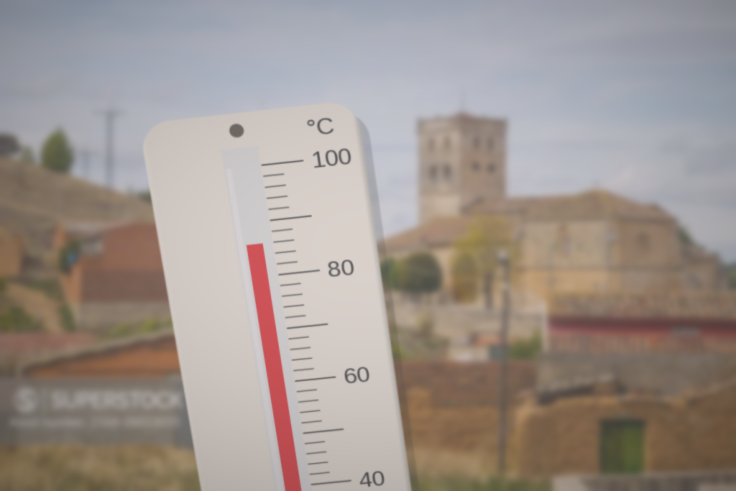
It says 86 °C
